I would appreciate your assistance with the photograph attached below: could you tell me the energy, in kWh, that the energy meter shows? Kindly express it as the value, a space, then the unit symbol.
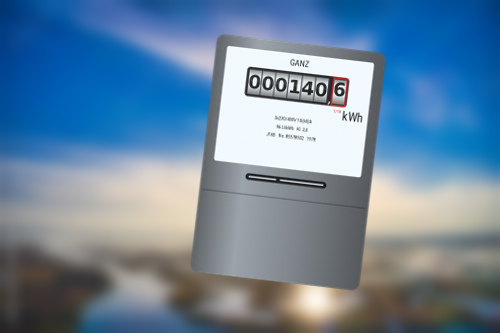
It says 140.6 kWh
